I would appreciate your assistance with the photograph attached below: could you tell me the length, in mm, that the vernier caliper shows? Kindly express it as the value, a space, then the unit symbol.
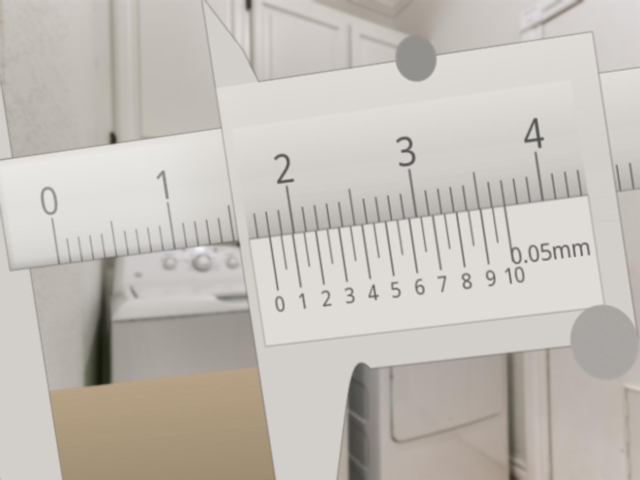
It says 18.0 mm
